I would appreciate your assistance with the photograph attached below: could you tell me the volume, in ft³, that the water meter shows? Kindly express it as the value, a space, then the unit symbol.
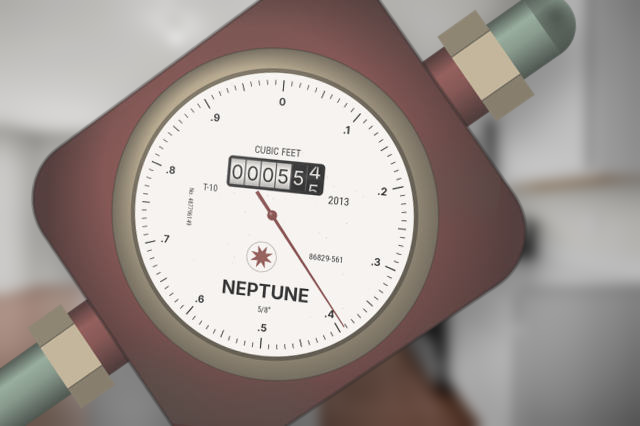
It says 554.39 ft³
